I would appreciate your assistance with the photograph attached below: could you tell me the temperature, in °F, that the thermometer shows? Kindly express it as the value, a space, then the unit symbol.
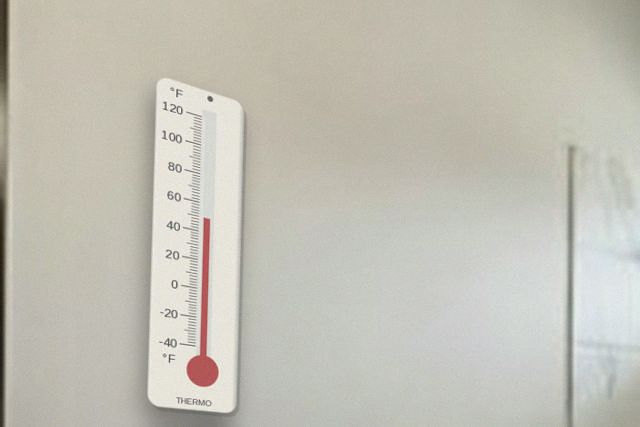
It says 50 °F
